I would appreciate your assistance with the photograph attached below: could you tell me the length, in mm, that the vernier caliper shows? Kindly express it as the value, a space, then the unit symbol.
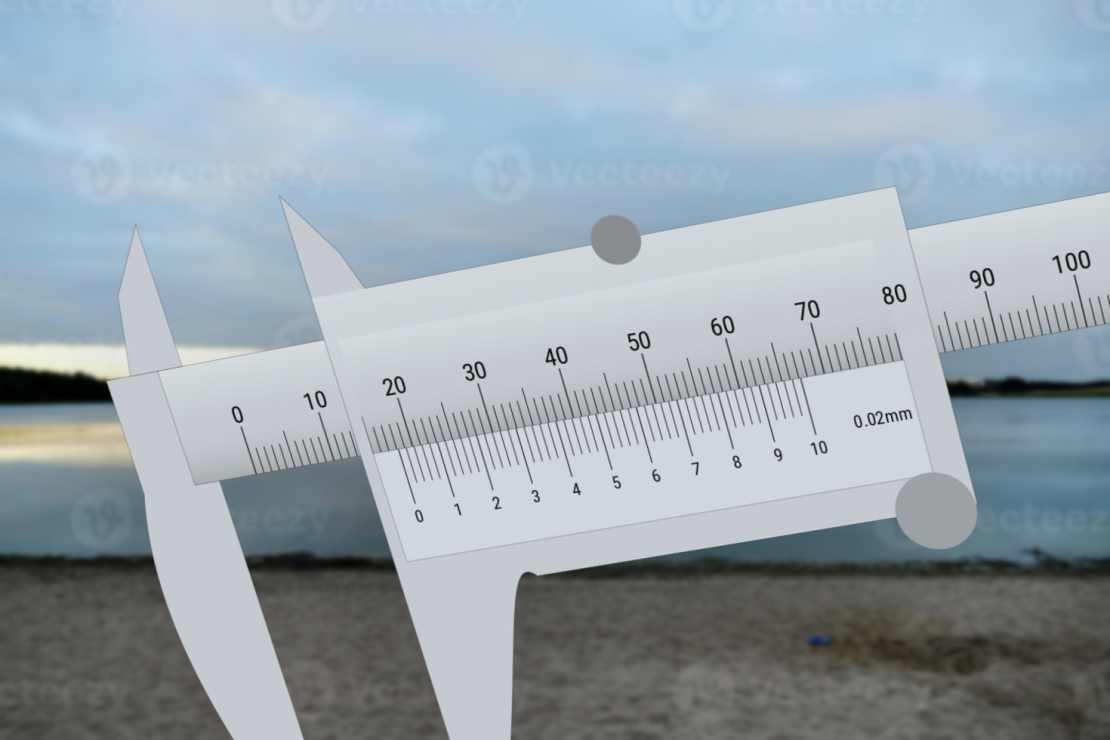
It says 18.2 mm
